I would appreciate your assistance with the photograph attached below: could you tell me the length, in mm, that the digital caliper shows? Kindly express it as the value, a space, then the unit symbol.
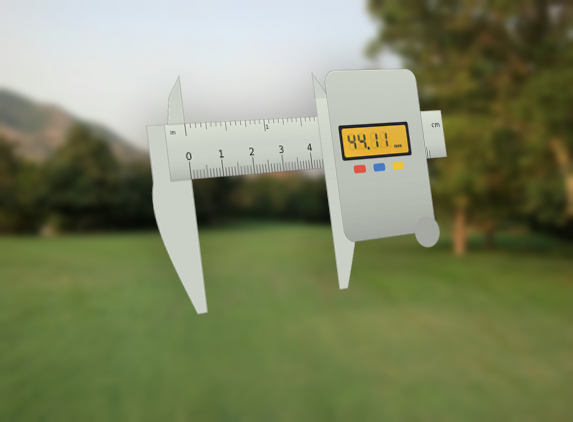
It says 44.11 mm
